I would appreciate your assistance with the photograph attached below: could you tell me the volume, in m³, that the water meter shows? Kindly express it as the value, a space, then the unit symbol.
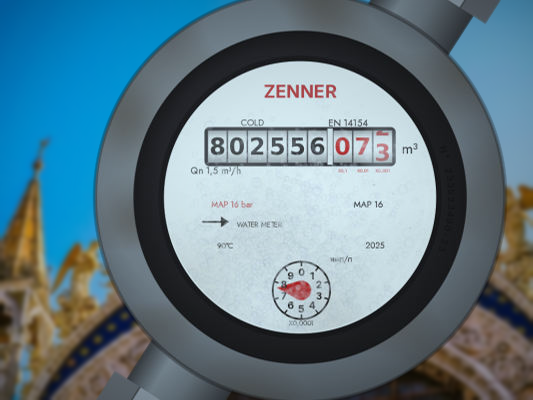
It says 802556.0727 m³
